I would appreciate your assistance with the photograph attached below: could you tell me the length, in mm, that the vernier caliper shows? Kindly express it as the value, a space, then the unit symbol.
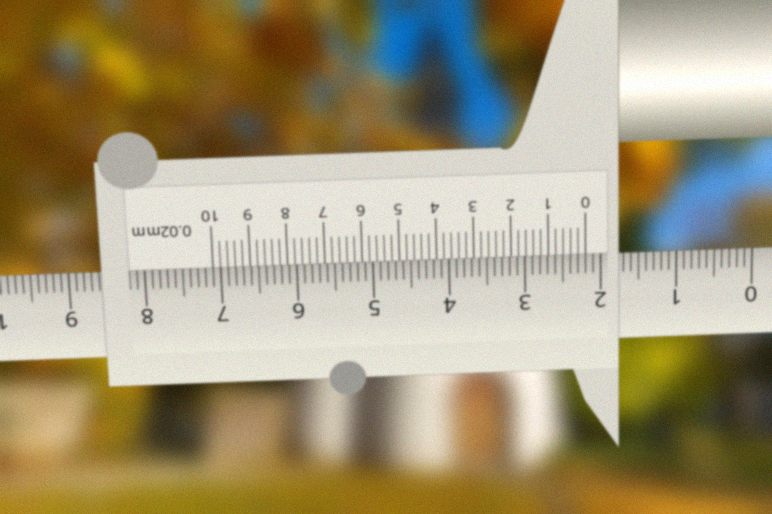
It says 22.0 mm
